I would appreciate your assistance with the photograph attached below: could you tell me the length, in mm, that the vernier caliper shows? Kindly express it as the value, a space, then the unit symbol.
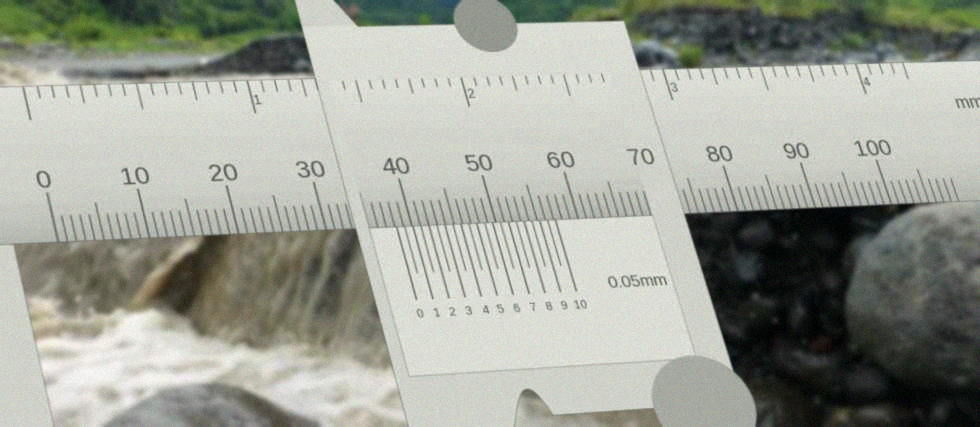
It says 38.2 mm
